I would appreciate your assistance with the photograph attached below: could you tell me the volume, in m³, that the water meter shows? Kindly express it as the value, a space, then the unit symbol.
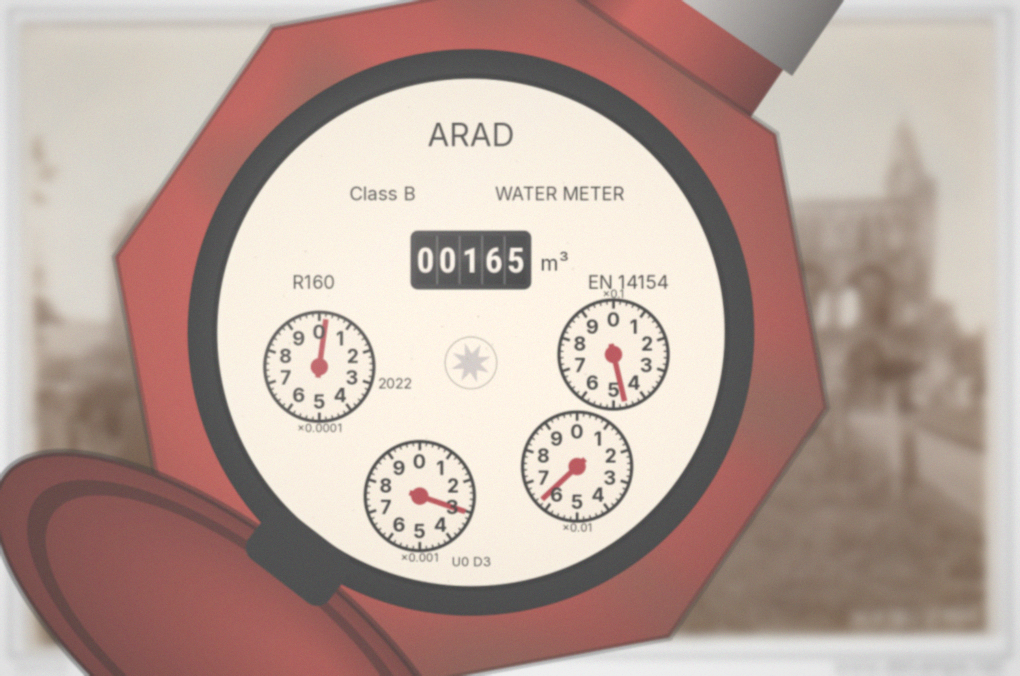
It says 165.4630 m³
